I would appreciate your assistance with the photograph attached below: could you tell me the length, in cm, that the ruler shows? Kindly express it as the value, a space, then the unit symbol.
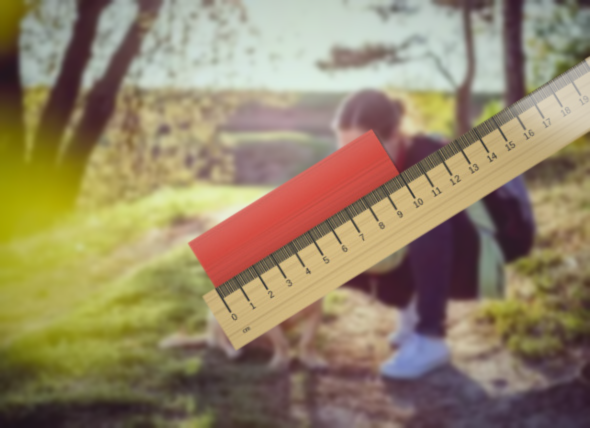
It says 10 cm
